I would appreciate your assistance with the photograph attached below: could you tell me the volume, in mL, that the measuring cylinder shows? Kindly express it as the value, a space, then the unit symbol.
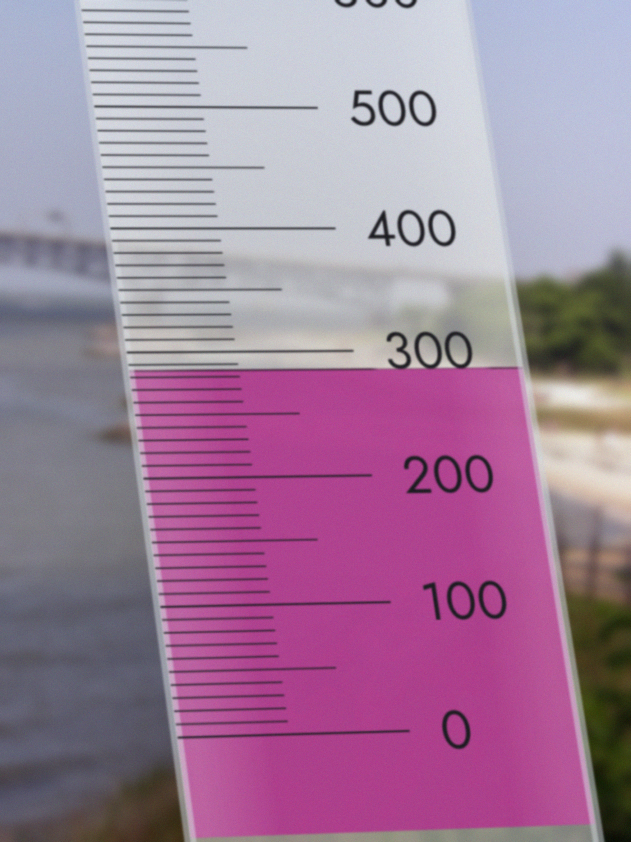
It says 285 mL
